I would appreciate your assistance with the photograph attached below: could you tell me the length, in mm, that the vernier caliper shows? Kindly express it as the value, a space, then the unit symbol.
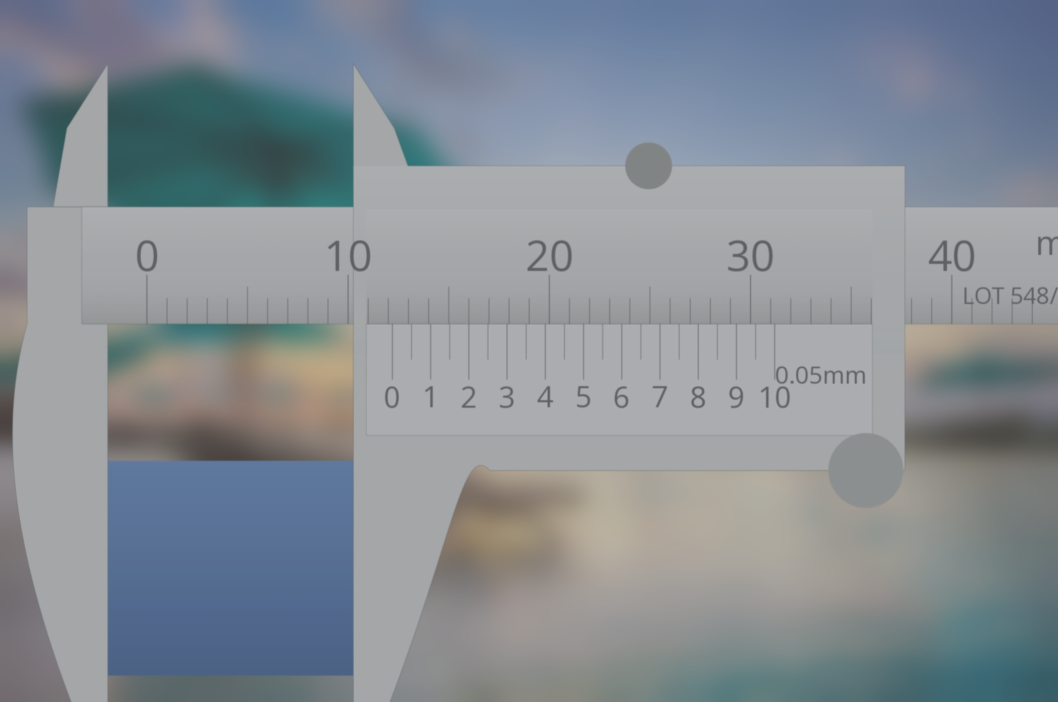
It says 12.2 mm
